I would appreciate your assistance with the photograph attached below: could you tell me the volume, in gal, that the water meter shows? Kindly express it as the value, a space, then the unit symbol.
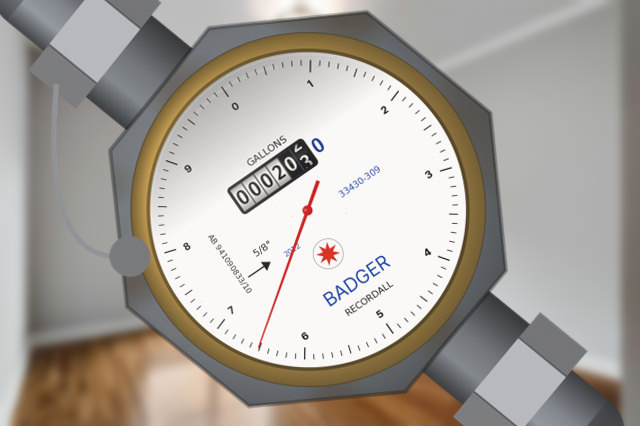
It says 2026.5 gal
